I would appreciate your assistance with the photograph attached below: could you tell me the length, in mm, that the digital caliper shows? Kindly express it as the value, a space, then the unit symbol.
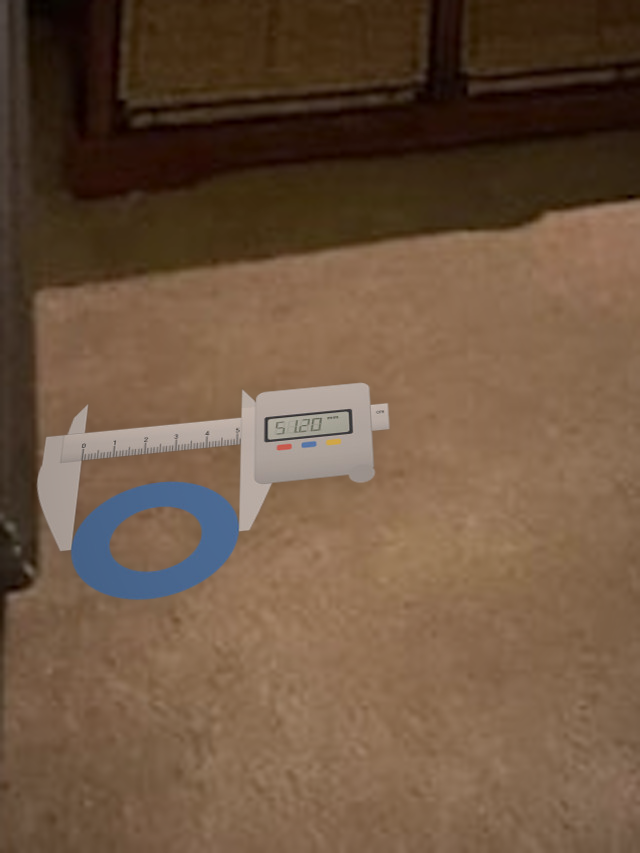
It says 51.20 mm
